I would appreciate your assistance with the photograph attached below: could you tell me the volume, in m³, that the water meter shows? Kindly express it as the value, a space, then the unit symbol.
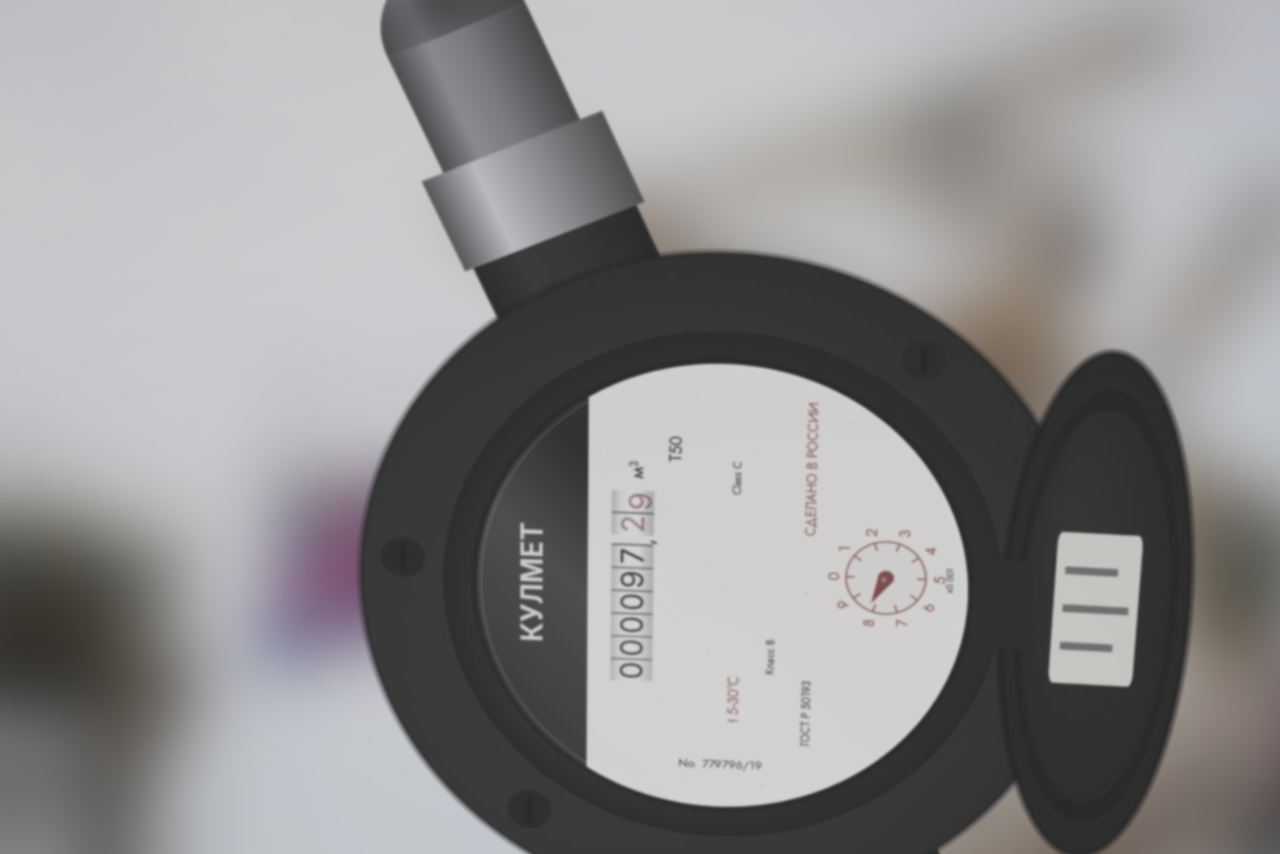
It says 97.288 m³
